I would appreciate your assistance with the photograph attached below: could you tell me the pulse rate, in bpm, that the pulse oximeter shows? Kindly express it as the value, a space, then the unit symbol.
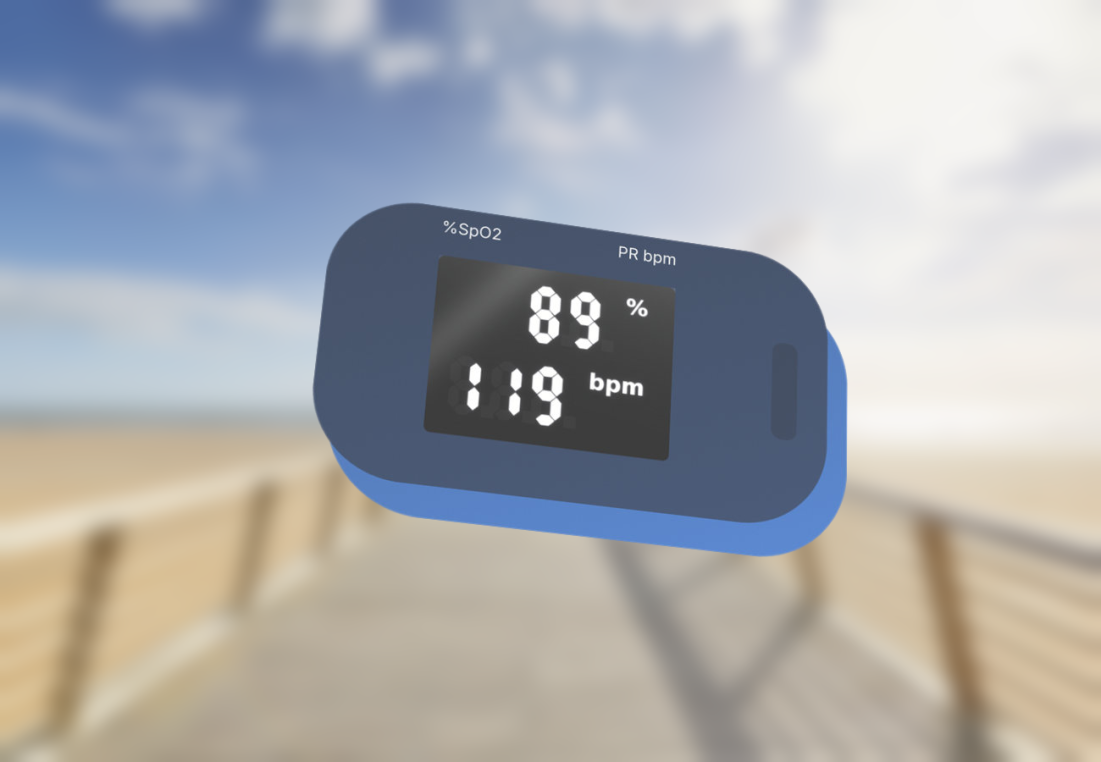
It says 119 bpm
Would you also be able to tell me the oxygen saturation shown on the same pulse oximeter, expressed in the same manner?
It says 89 %
